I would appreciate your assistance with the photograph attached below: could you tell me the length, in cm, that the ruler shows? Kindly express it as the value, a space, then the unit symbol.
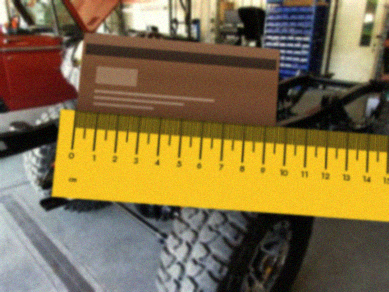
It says 9.5 cm
